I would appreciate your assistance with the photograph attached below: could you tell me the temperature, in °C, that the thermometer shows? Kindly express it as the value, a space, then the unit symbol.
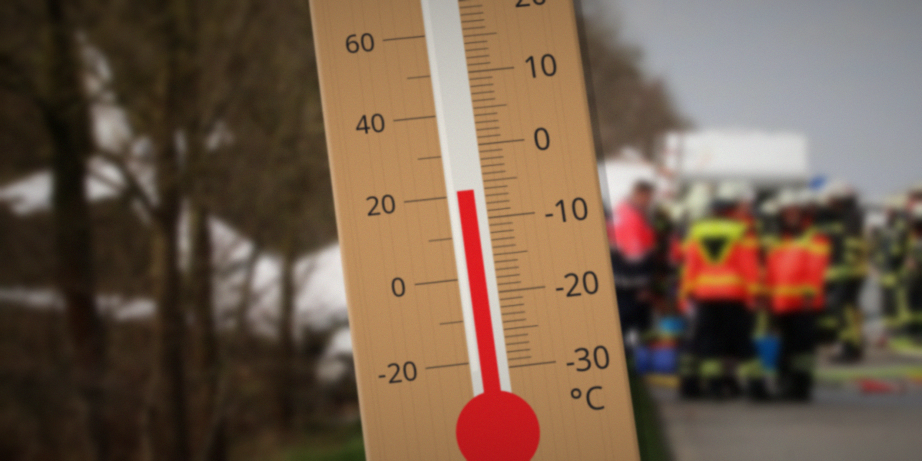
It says -6 °C
